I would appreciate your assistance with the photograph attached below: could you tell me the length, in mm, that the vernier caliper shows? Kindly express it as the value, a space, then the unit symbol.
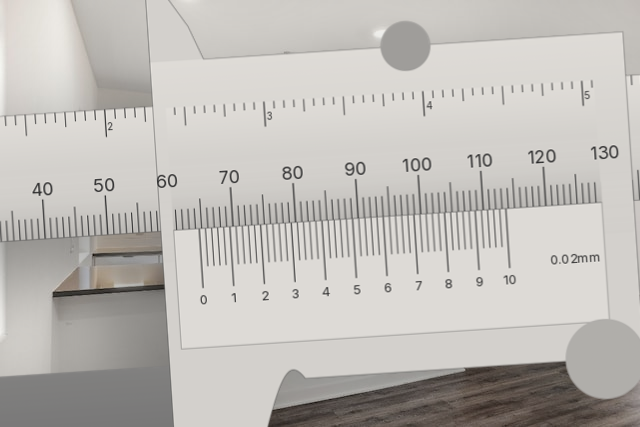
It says 64.6 mm
